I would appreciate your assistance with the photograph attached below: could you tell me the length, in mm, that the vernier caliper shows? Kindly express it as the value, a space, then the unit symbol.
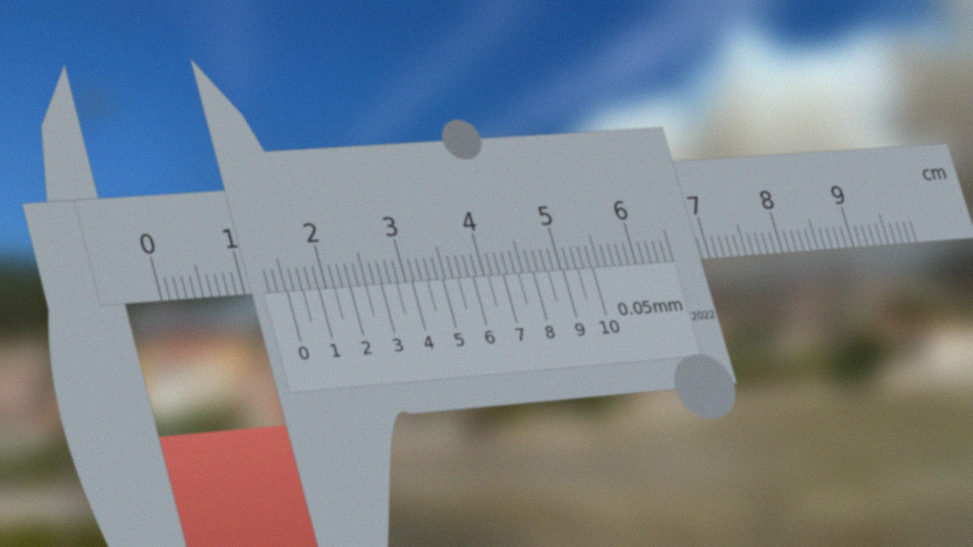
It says 15.2 mm
